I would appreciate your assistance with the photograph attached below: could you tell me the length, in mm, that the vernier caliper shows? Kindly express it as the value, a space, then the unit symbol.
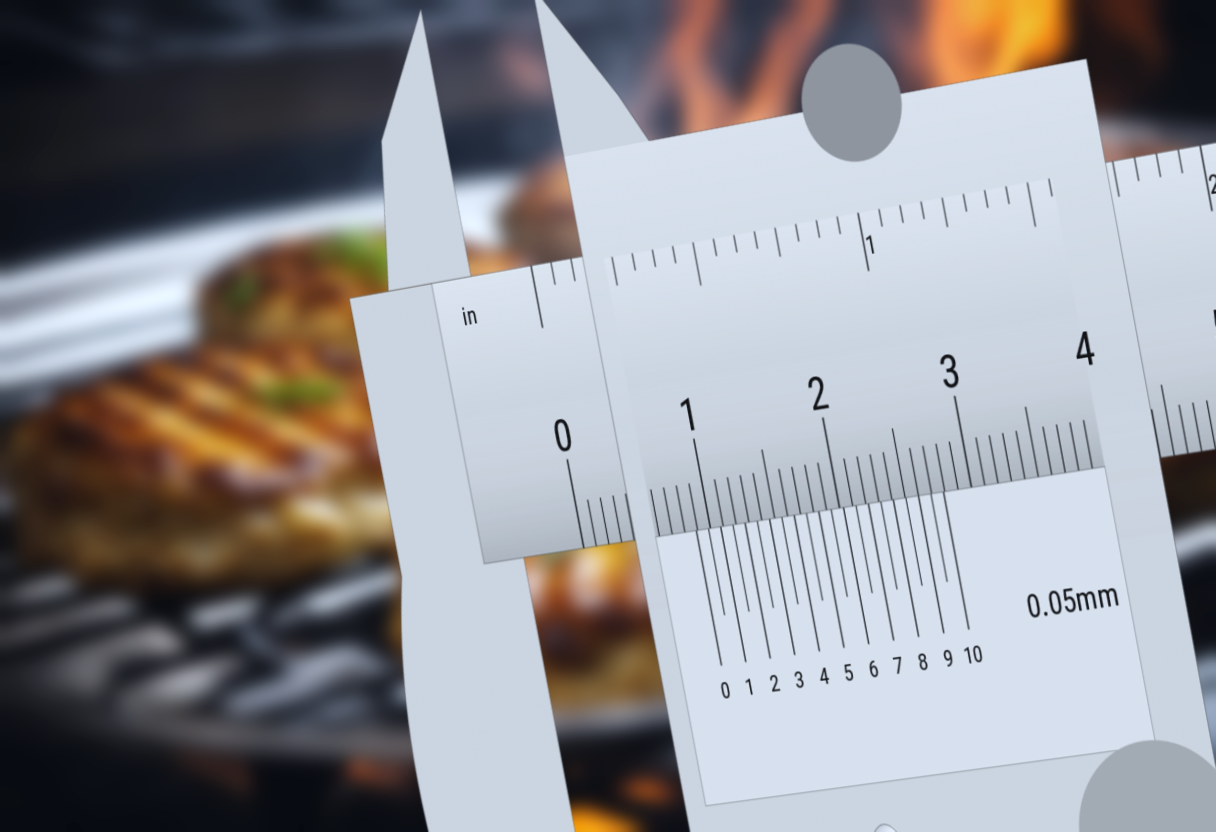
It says 8.9 mm
